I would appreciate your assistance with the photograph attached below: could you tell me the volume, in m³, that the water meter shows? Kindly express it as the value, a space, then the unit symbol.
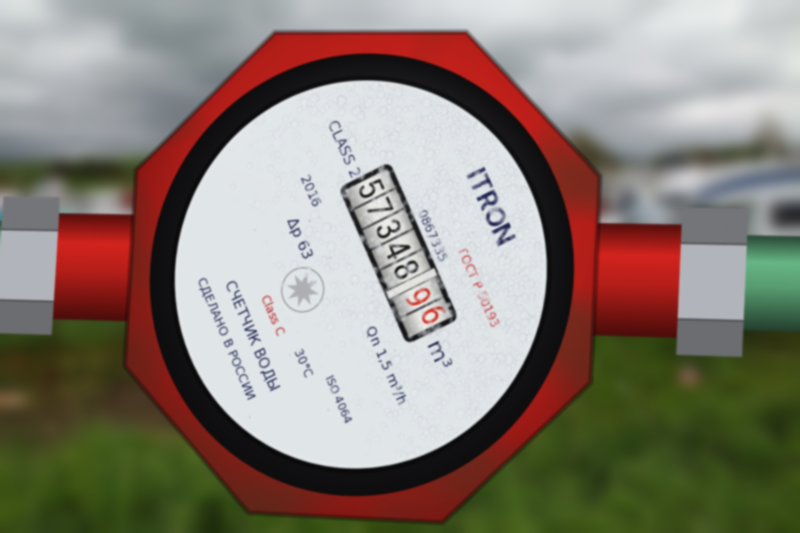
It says 57348.96 m³
